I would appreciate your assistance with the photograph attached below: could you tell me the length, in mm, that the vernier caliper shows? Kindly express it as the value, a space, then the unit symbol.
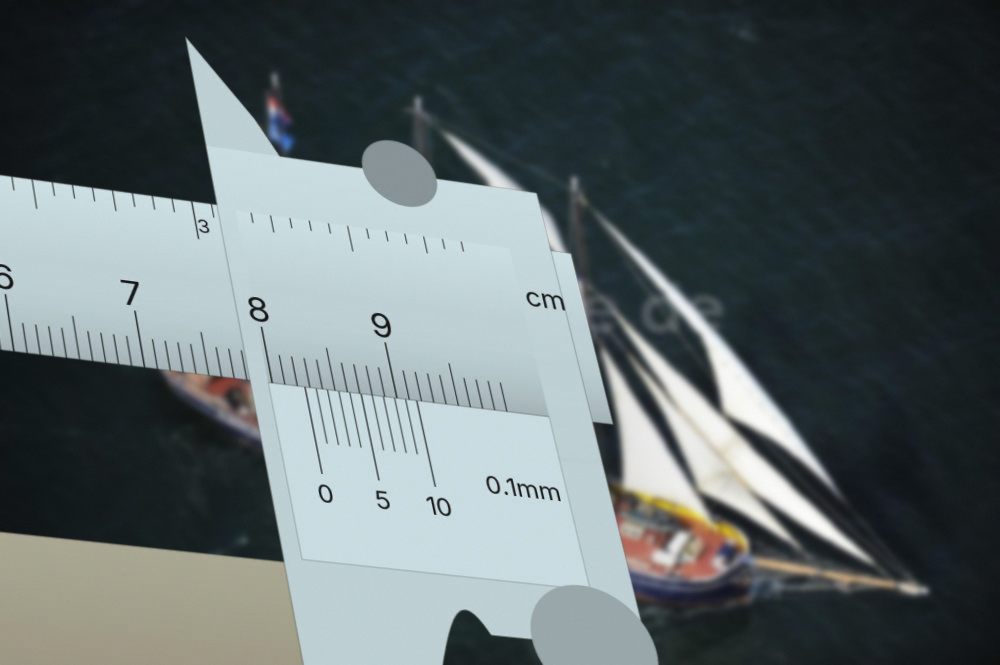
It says 82.6 mm
